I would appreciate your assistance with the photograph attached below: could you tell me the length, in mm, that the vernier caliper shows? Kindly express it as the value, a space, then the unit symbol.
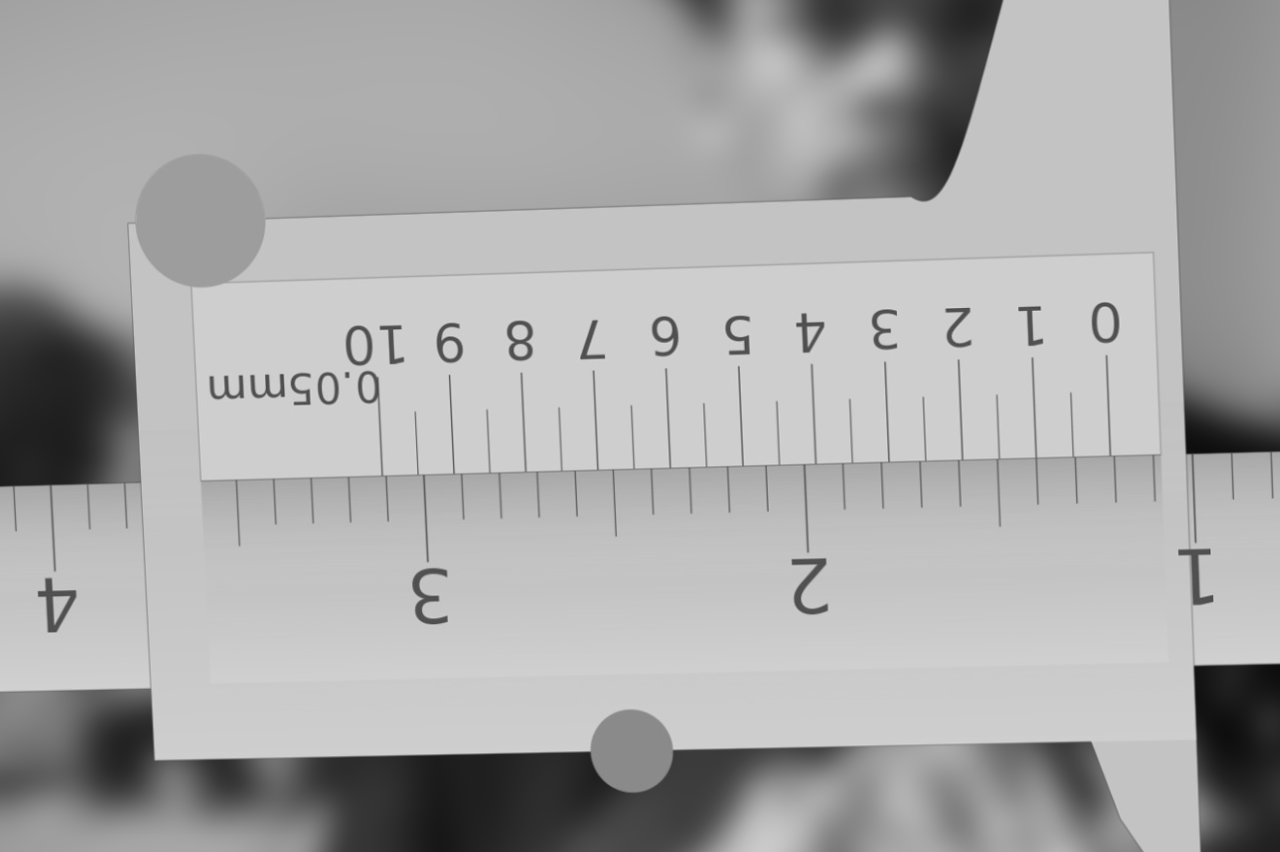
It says 12.10 mm
